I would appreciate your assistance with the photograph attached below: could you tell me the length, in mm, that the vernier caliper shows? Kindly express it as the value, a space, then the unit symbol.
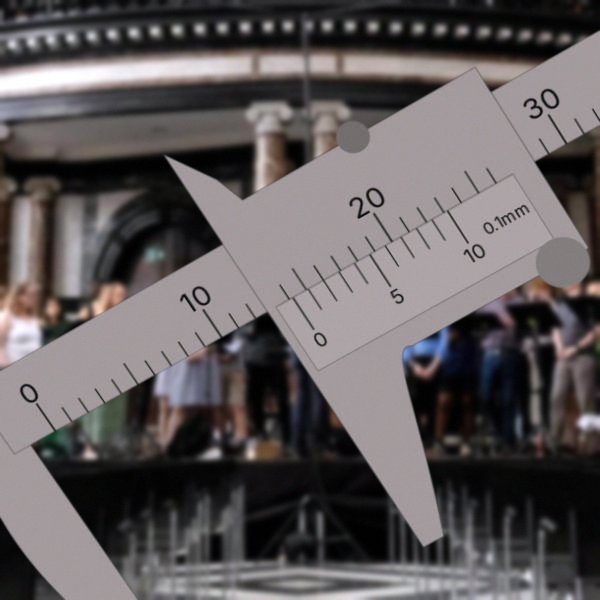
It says 14.2 mm
